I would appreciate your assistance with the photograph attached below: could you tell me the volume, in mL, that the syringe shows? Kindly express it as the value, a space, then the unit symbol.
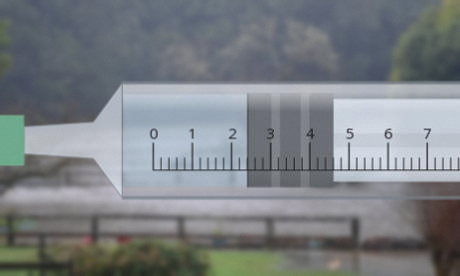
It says 2.4 mL
